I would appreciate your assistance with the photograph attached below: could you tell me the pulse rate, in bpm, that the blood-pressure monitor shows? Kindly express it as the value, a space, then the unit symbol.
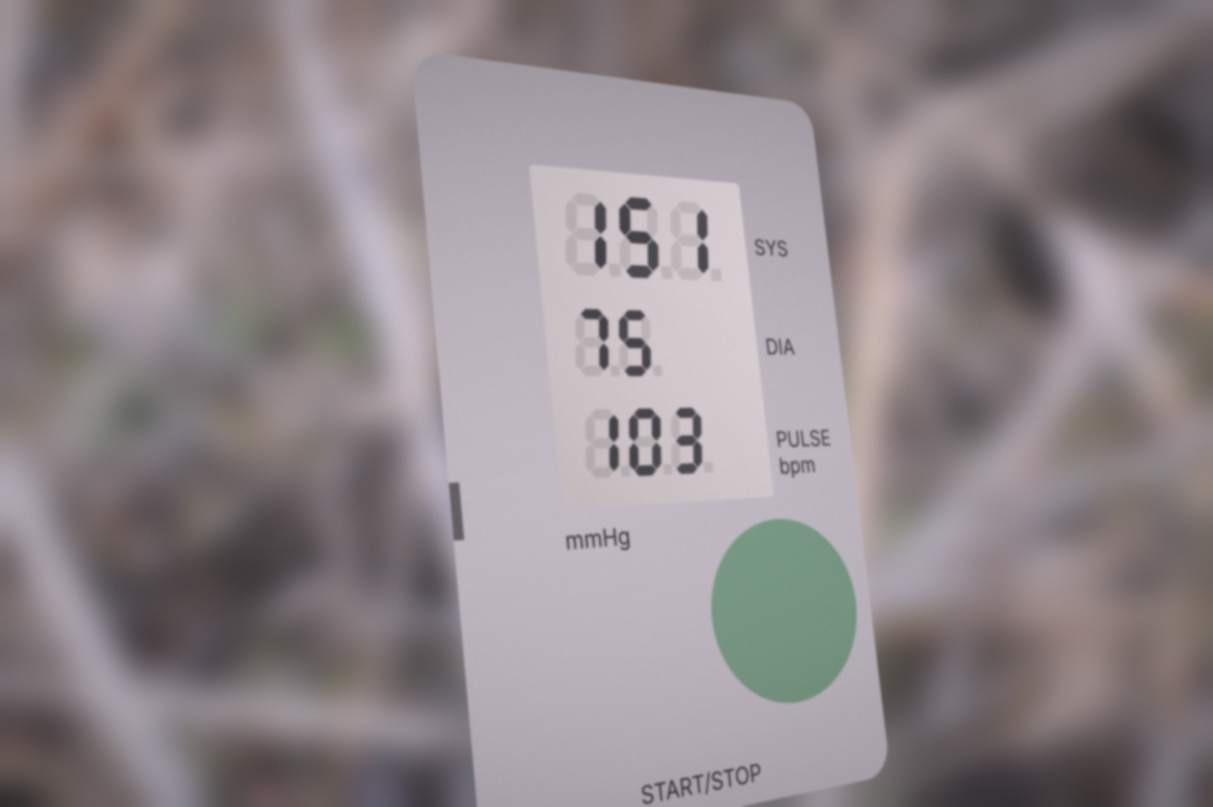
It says 103 bpm
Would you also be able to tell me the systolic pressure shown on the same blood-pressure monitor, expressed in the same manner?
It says 151 mmHg
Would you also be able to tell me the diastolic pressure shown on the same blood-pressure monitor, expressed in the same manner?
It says 75 mmHg
